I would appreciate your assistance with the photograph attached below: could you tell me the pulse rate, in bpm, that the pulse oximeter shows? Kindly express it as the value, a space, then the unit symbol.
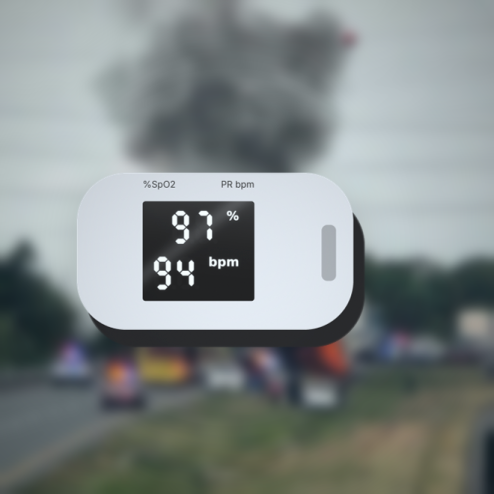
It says 94 bpm
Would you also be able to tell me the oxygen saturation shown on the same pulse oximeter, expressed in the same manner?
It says 97 %
